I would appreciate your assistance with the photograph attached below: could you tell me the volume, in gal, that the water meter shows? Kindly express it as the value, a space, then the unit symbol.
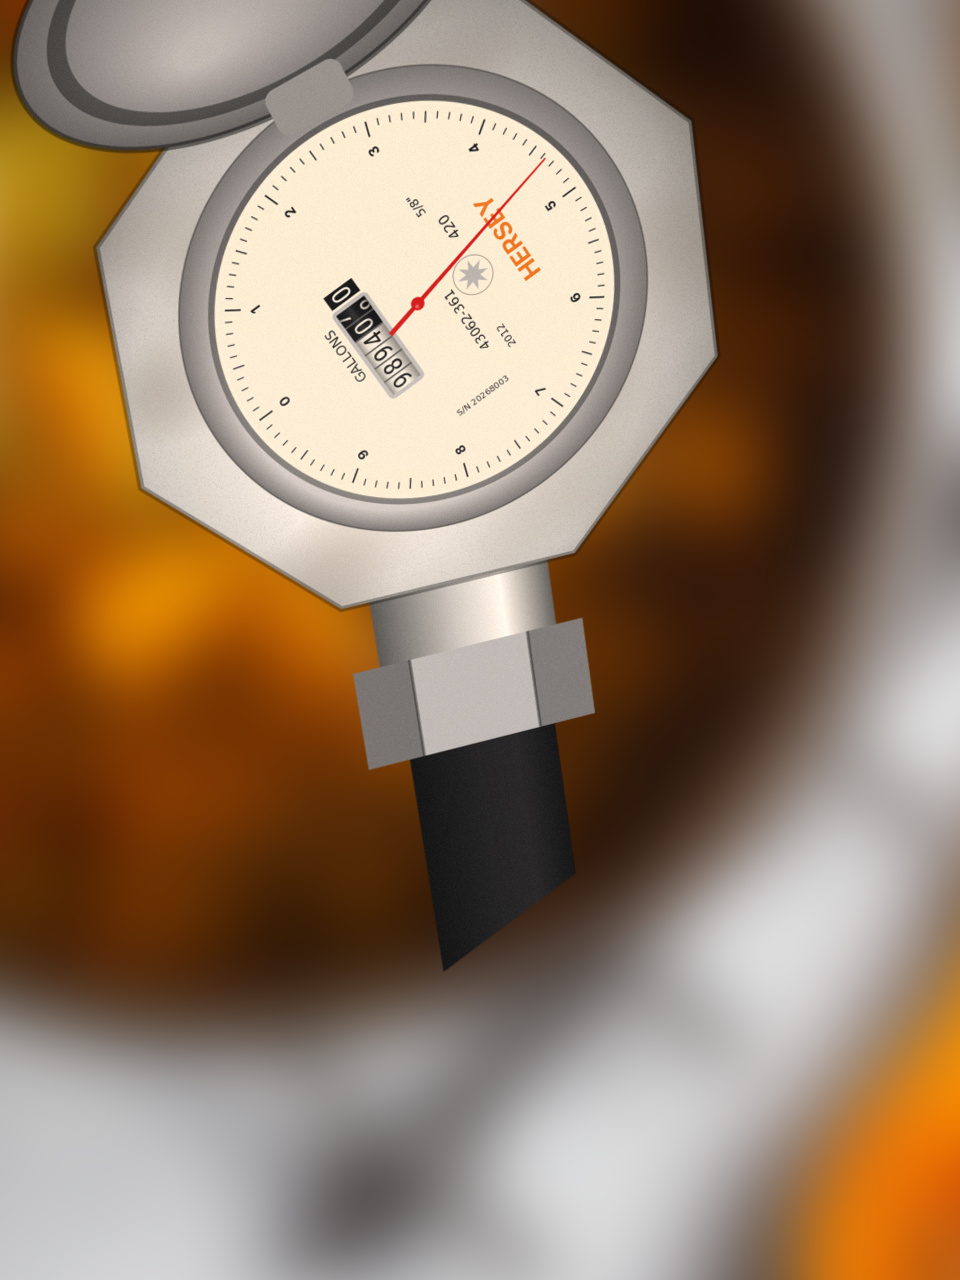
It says 9894074.6 gal
